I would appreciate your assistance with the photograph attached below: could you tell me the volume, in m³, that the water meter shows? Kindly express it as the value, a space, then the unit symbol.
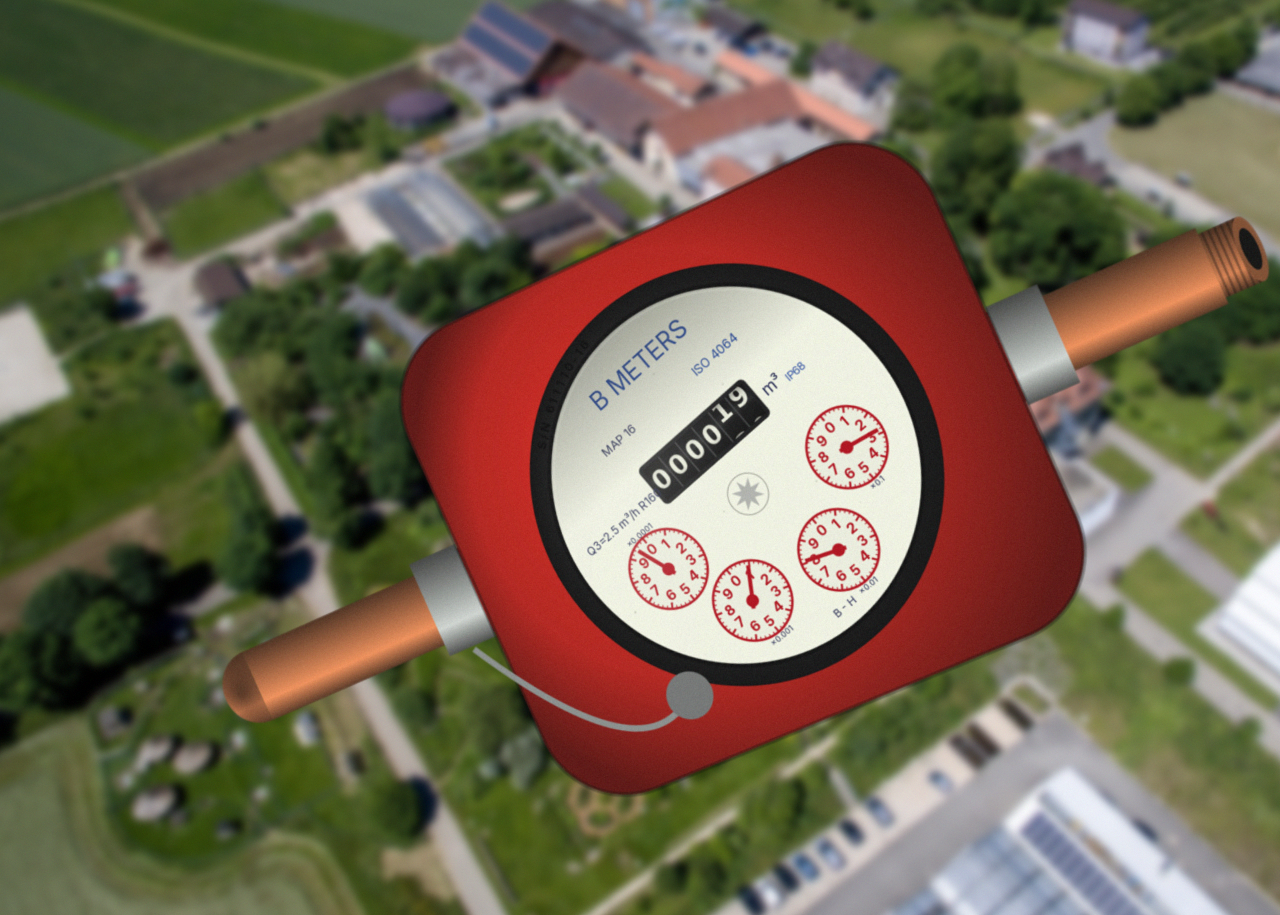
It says 19.2809 m³
